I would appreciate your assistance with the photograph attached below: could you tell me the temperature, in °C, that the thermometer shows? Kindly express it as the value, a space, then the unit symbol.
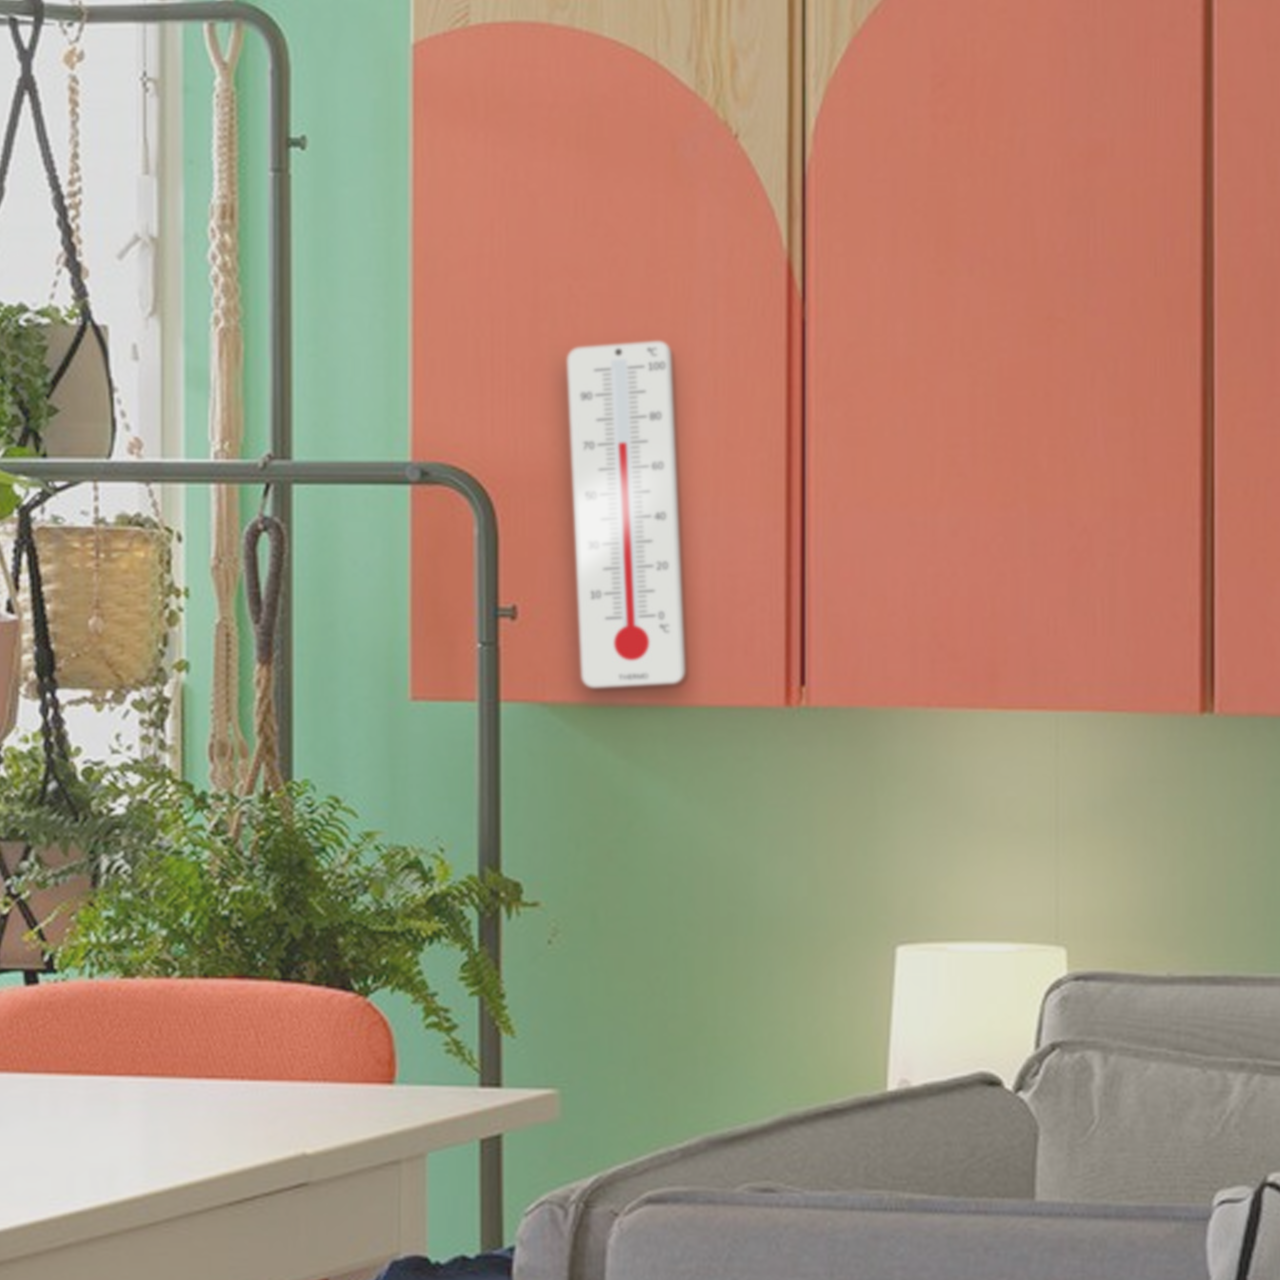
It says 70 °C
